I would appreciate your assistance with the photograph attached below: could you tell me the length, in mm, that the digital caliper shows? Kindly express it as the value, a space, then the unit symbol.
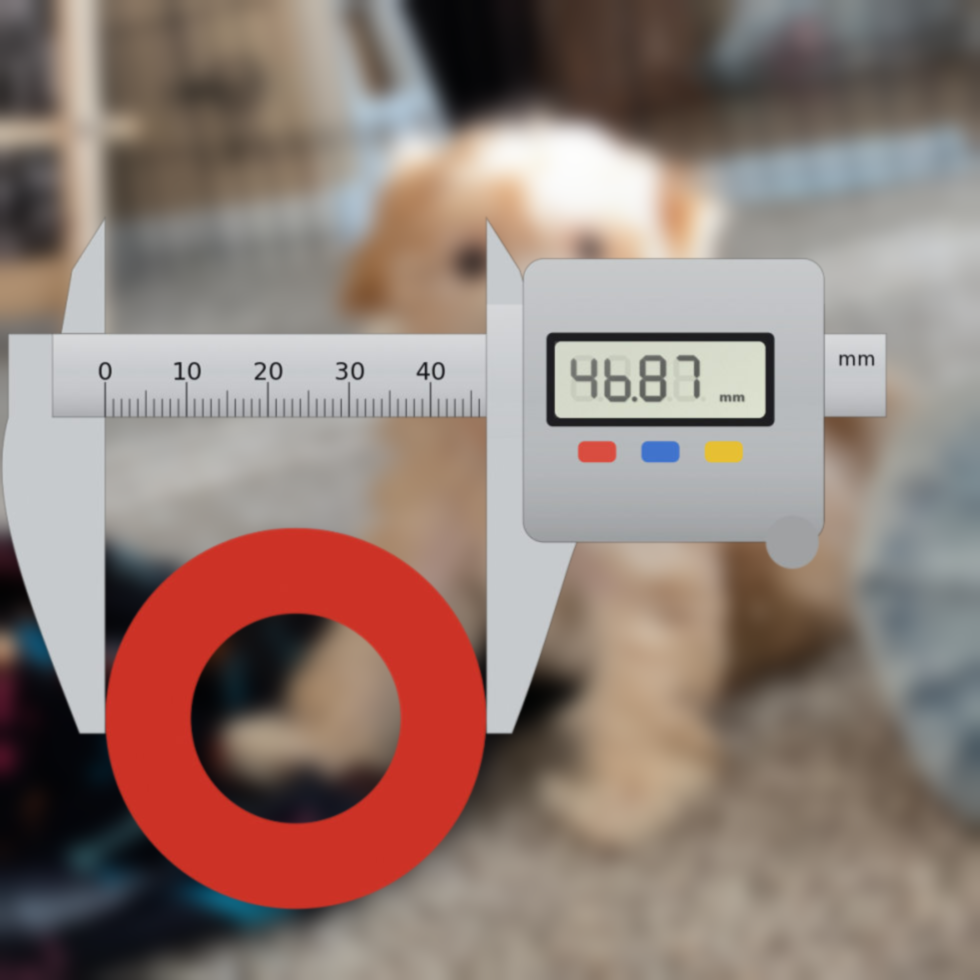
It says 46.87 mm
